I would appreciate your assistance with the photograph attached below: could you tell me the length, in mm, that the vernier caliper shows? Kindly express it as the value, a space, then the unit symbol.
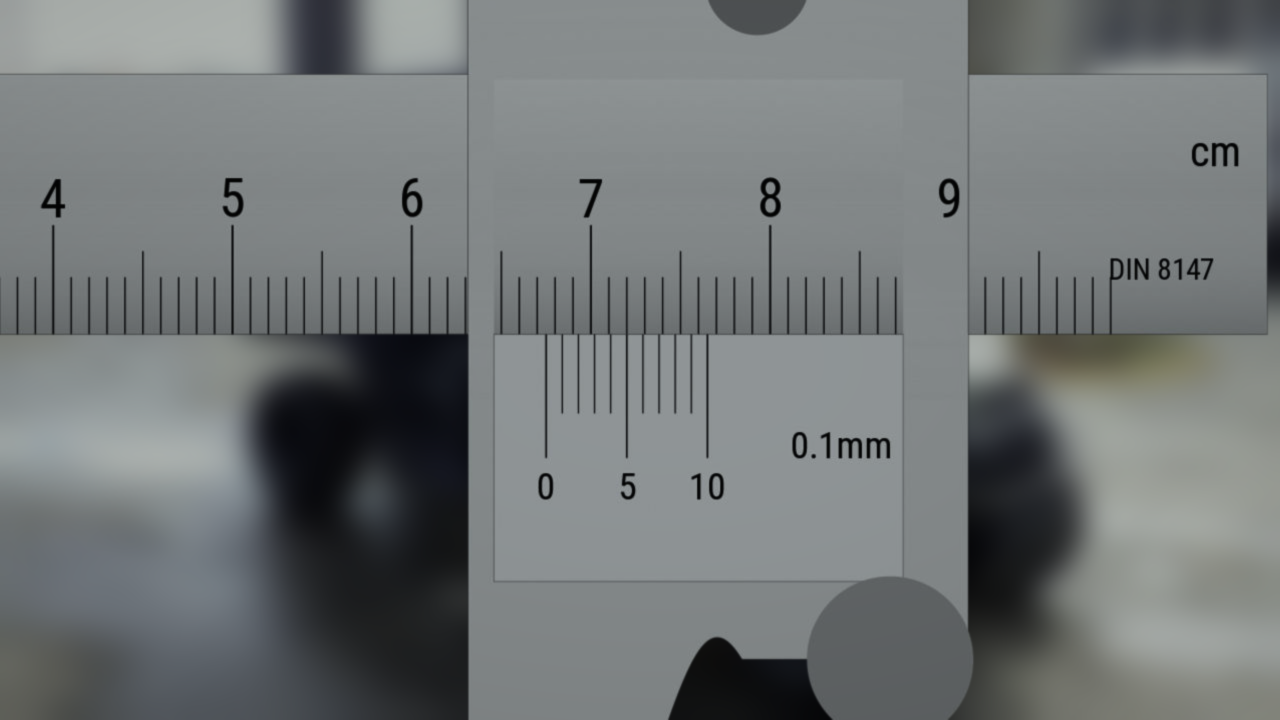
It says 67.5 mm
